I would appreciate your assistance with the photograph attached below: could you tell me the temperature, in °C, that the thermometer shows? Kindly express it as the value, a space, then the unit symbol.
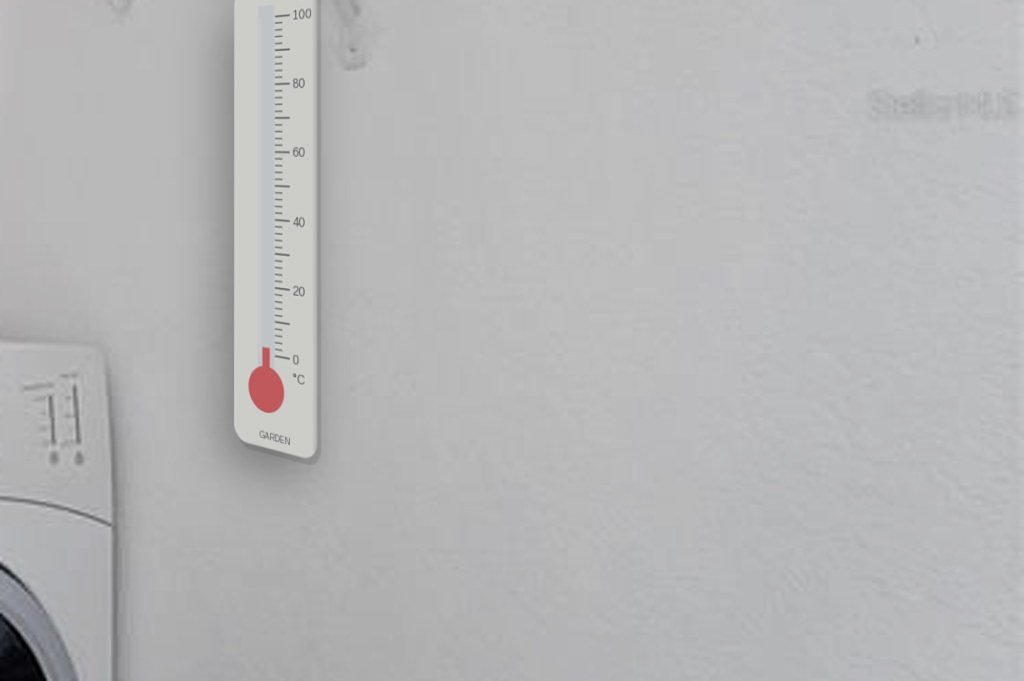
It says 2 °C
